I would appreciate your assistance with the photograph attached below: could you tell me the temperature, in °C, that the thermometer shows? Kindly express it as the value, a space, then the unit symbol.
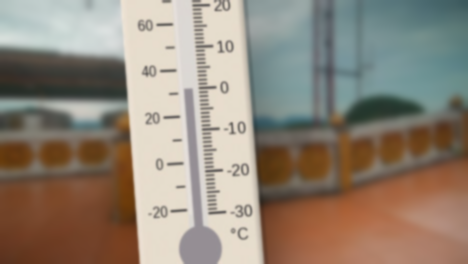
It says 0 °C
